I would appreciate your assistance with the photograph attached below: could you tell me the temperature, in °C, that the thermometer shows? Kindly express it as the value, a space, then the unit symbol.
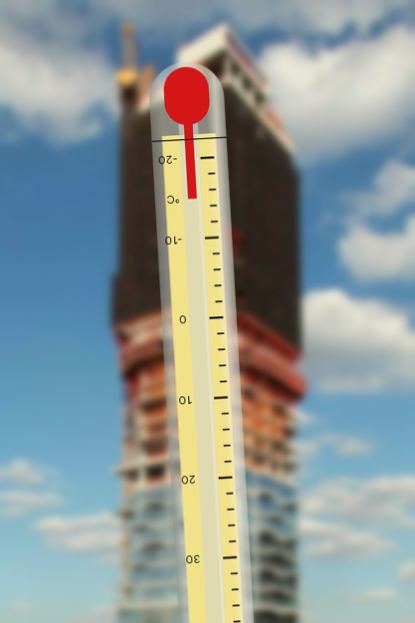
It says -15 °C
